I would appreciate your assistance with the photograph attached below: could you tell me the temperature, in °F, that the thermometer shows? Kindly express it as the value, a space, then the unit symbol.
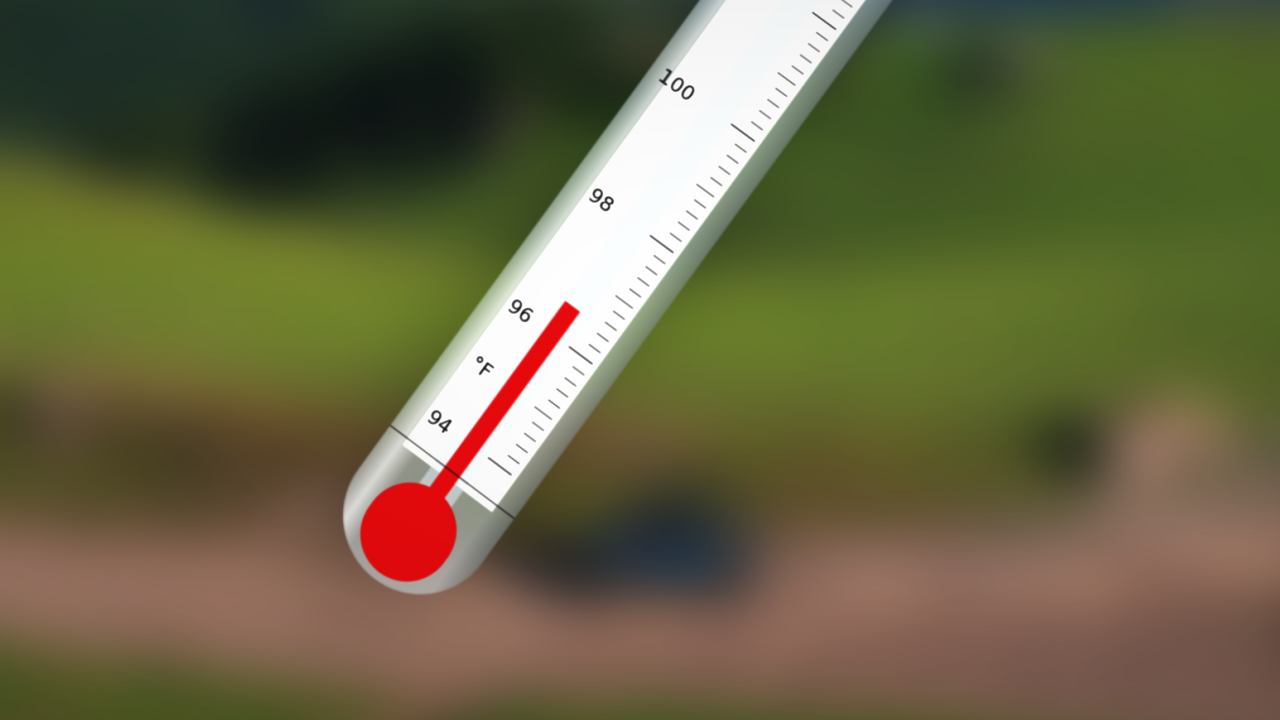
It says 96.5 °F
